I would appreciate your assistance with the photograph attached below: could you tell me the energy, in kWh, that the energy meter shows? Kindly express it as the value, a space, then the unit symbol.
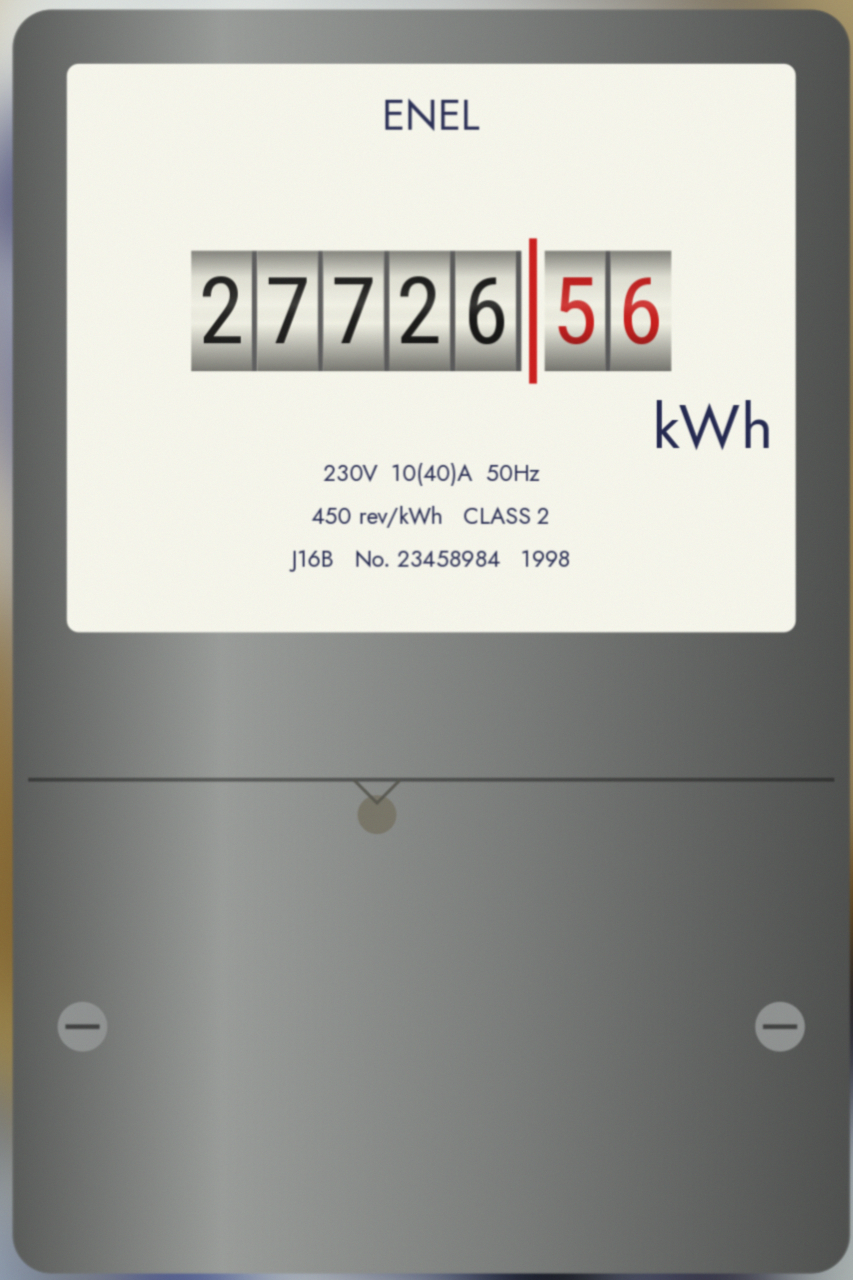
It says 27726.56 kWh
